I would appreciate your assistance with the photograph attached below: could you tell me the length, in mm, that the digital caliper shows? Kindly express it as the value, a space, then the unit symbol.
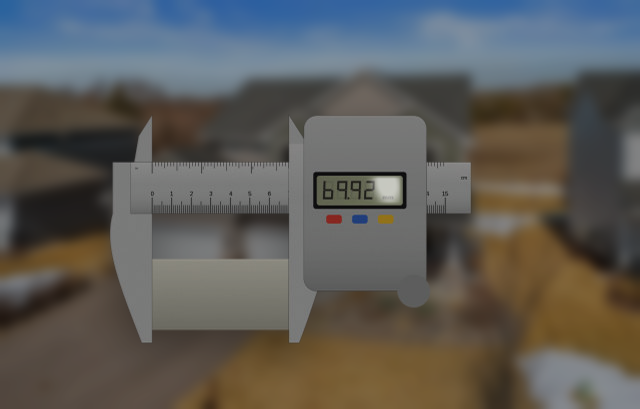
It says 69.92 mm
